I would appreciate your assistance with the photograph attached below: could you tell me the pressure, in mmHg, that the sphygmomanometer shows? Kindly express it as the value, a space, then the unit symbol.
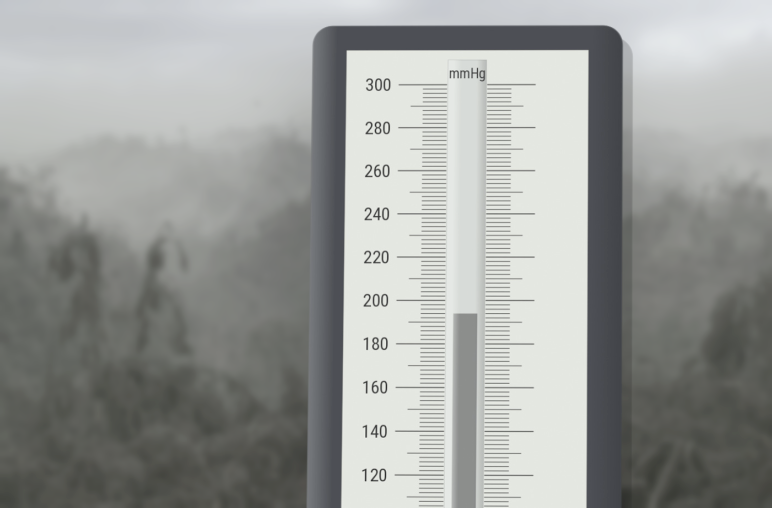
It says 194 mmHg
